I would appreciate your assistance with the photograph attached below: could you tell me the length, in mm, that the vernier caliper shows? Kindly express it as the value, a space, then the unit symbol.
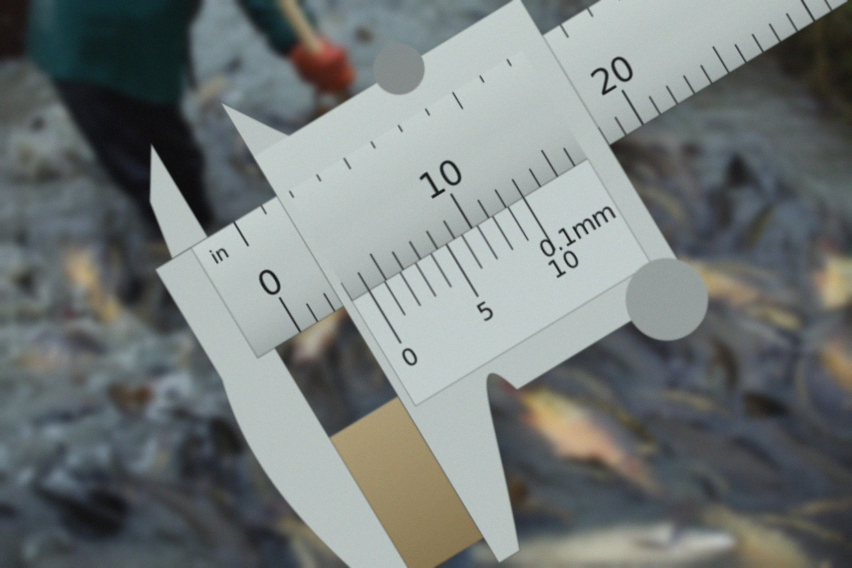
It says 4.0 mm
